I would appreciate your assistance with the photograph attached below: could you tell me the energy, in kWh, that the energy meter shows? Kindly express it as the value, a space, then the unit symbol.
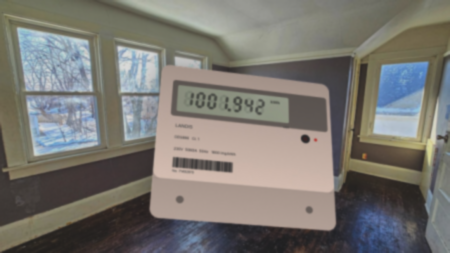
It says 1001.942 kWh
